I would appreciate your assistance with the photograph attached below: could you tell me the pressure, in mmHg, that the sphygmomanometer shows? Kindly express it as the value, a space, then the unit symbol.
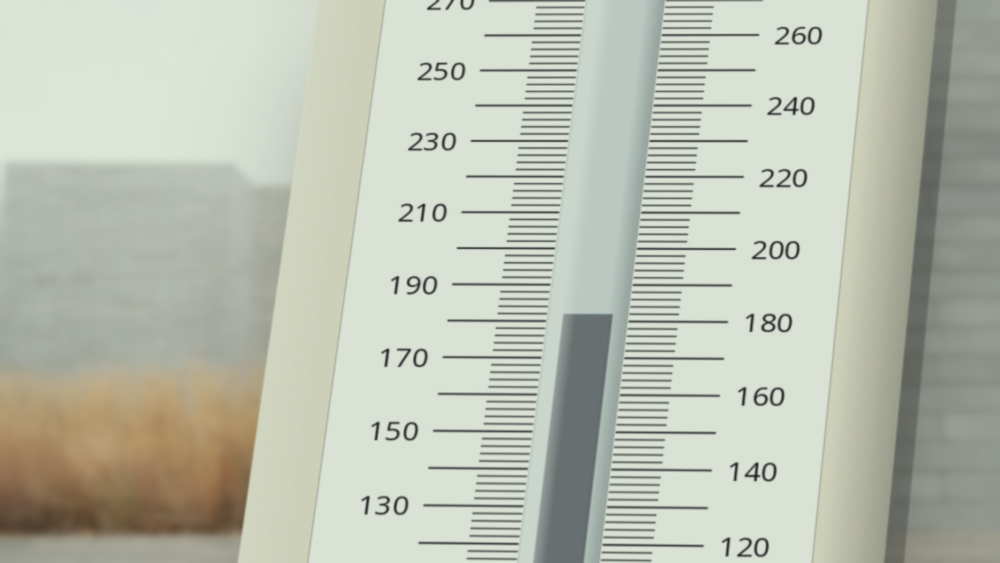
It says 182 mmHg
